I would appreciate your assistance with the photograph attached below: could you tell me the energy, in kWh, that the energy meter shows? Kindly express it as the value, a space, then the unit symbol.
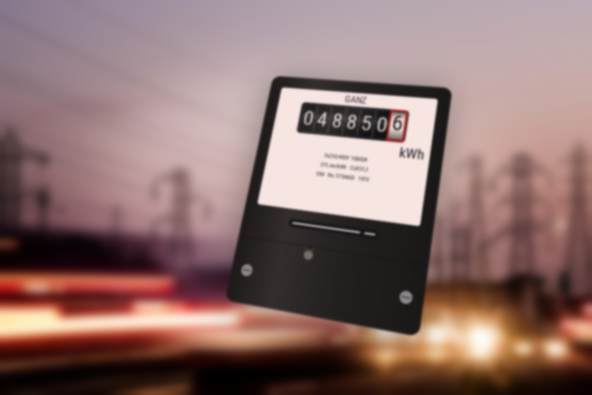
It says 48850.6 kWh
